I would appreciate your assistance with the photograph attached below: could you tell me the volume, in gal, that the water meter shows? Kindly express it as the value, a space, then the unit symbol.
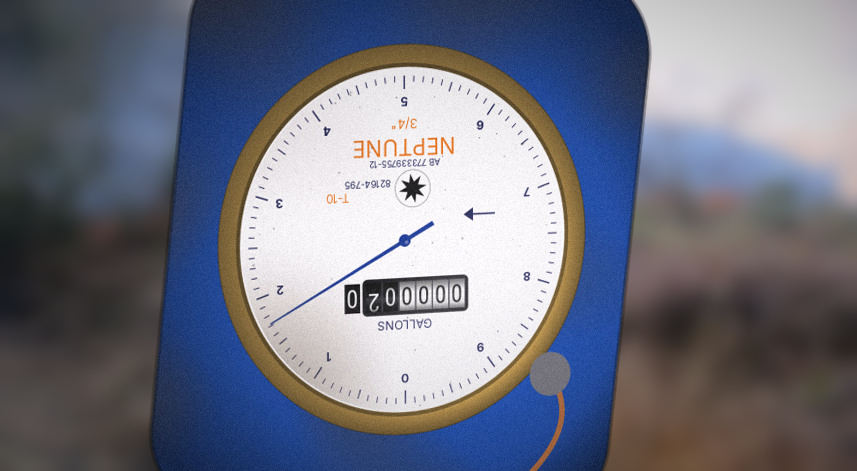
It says 21.7 gal
